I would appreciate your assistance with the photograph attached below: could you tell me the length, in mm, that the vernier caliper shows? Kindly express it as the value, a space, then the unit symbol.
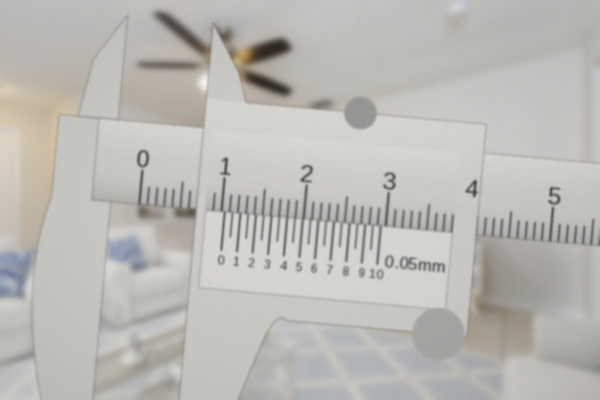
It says 10.4 mm
